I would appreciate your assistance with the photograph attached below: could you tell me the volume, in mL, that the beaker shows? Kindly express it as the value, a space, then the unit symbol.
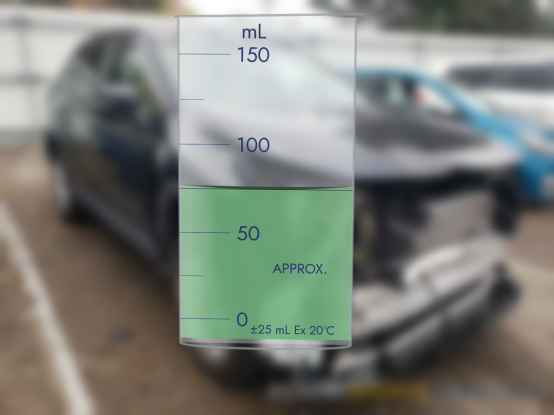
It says 75 mL
